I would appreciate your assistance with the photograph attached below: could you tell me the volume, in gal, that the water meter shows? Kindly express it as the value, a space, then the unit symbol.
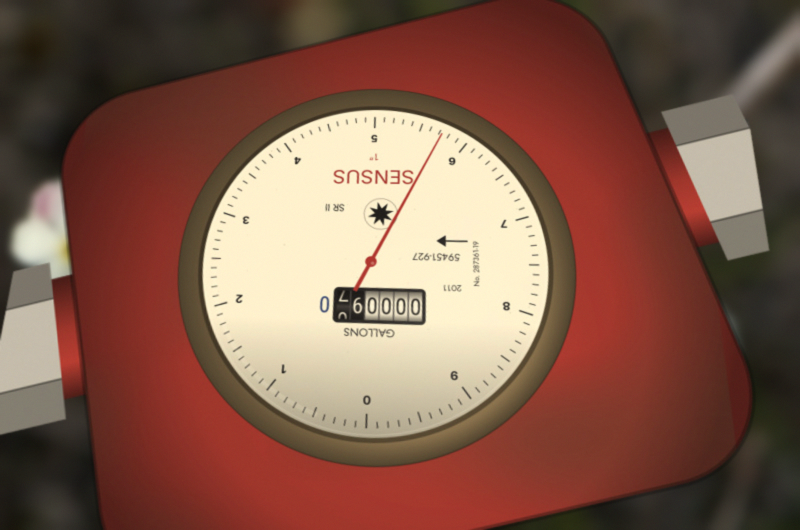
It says 965.7 gal
